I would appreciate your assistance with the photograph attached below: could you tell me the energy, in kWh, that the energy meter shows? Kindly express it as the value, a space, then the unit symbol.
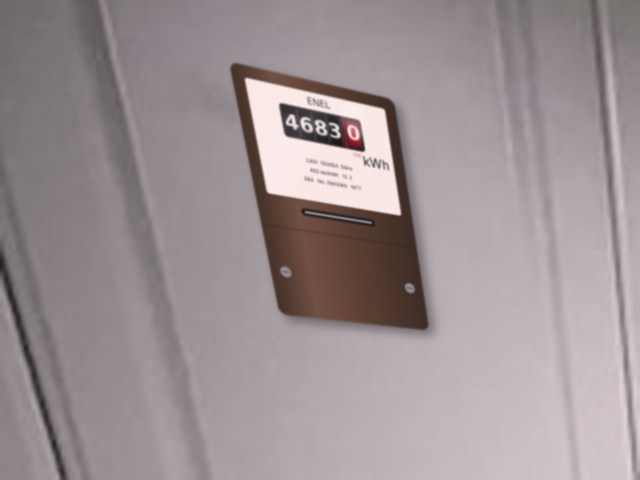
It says 4683.0 kWh
